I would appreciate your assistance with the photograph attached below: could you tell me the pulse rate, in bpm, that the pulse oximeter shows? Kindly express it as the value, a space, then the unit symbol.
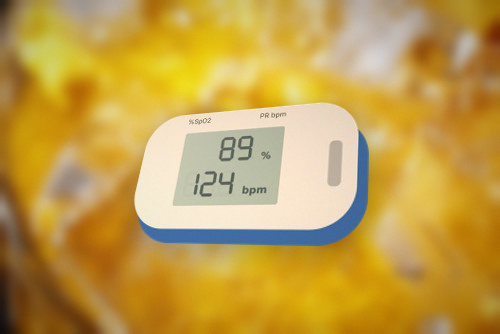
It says 124 bpm
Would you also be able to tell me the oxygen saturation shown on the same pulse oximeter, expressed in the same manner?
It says 89 %
